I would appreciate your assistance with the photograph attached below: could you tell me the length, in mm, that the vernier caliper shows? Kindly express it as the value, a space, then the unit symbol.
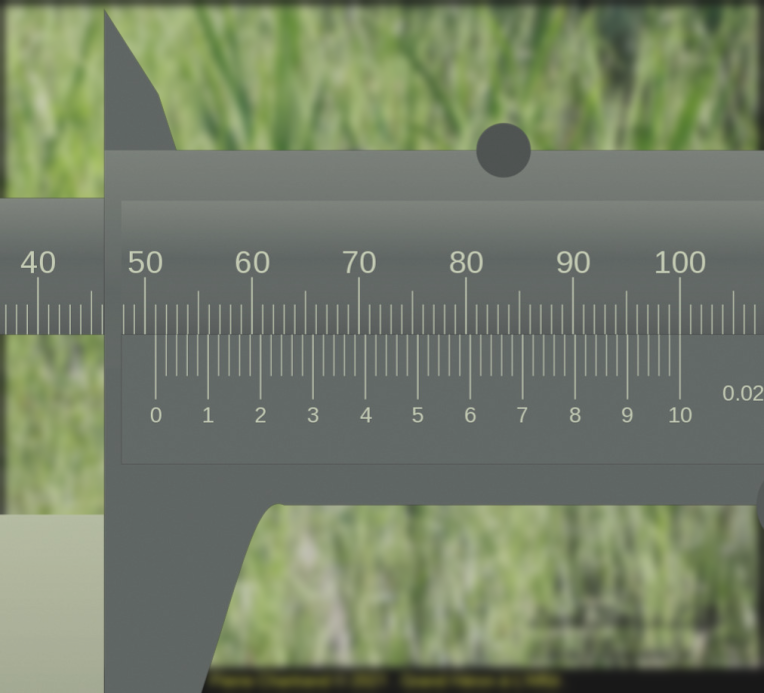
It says 51.0 mm
